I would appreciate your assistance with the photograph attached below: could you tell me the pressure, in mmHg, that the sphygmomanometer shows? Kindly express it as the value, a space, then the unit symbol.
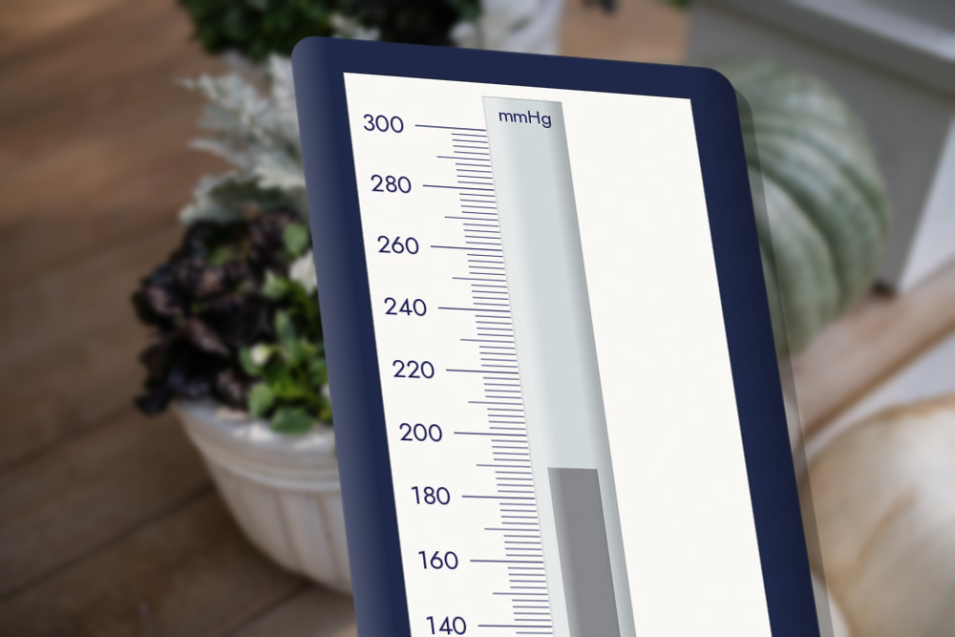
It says 190 mmHg
